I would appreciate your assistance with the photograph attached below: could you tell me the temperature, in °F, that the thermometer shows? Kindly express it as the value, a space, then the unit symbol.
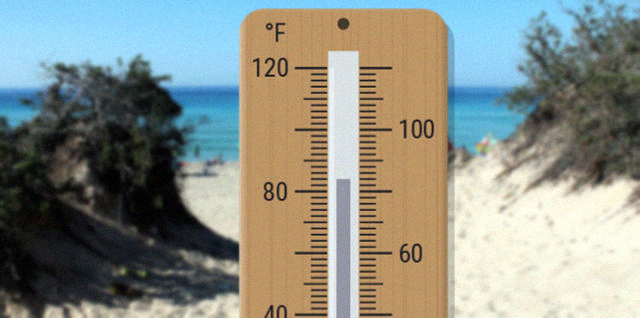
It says 84 °F
